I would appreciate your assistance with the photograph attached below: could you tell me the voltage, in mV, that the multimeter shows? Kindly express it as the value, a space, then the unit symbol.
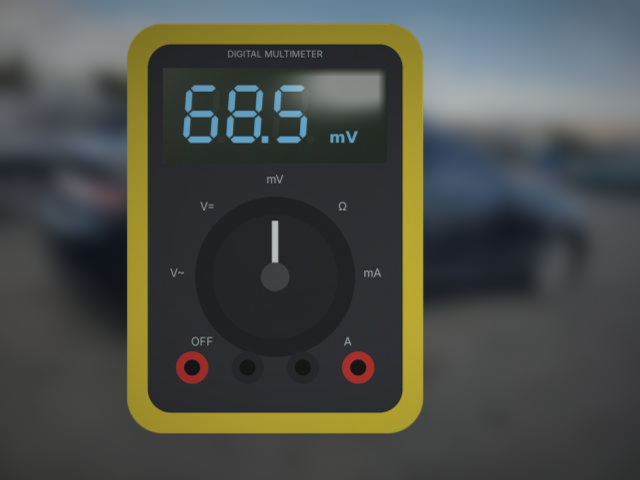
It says 68.5 mV
